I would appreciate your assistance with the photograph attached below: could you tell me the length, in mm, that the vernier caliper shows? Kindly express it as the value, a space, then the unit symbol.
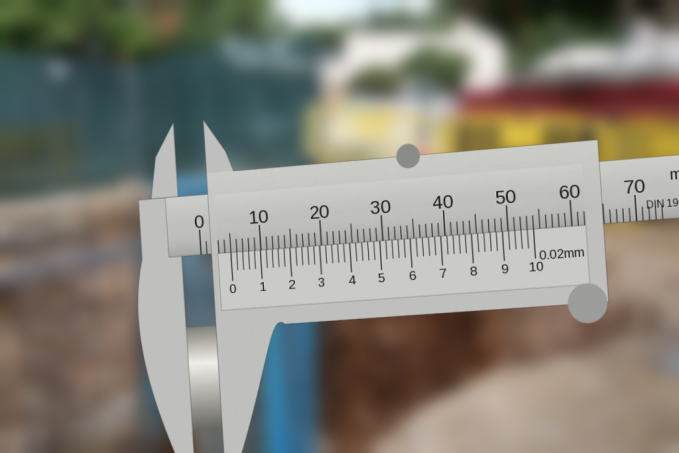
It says 5.0 mm
